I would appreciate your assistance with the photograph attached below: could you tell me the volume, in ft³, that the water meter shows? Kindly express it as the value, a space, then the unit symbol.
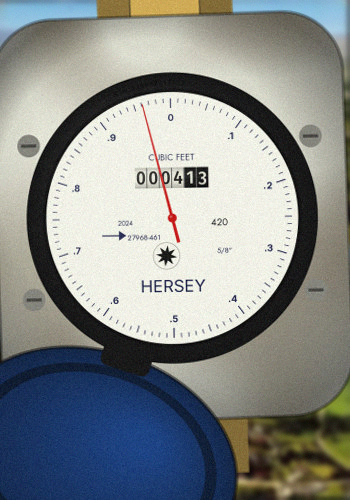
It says 412.96 ft³
